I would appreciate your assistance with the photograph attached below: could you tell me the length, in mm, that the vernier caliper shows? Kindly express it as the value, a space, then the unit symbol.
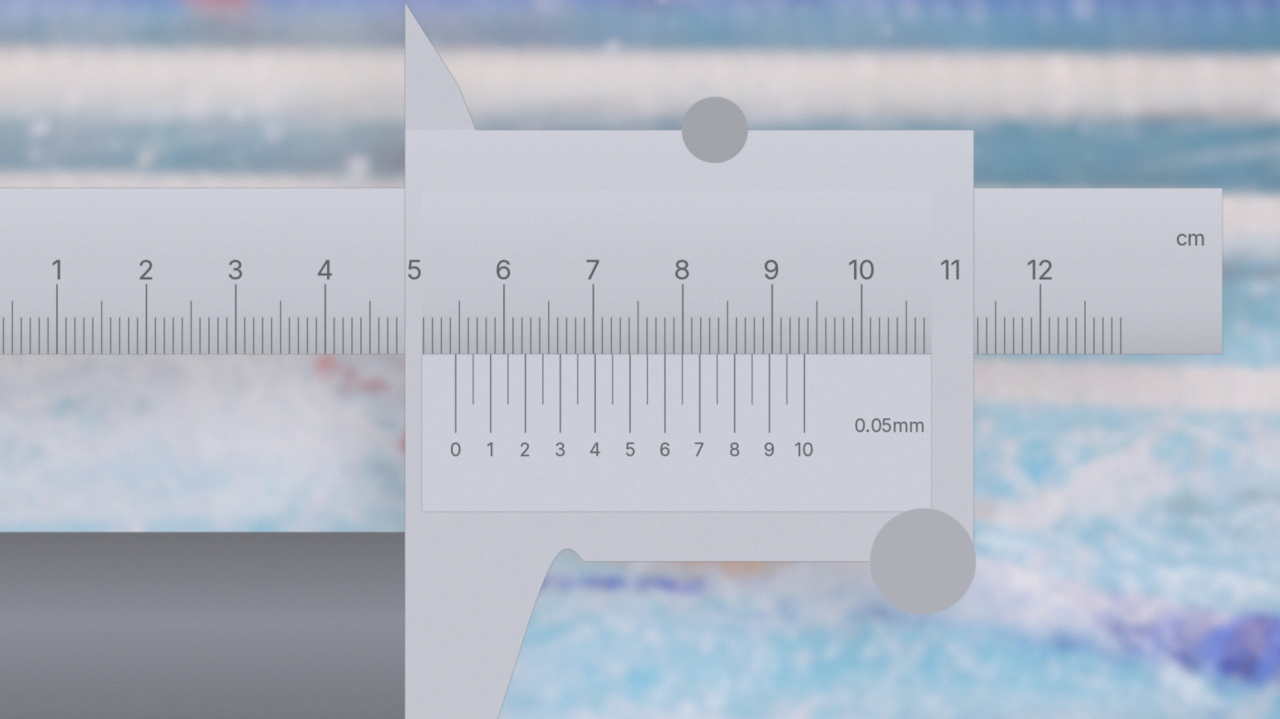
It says 54.6 mm
